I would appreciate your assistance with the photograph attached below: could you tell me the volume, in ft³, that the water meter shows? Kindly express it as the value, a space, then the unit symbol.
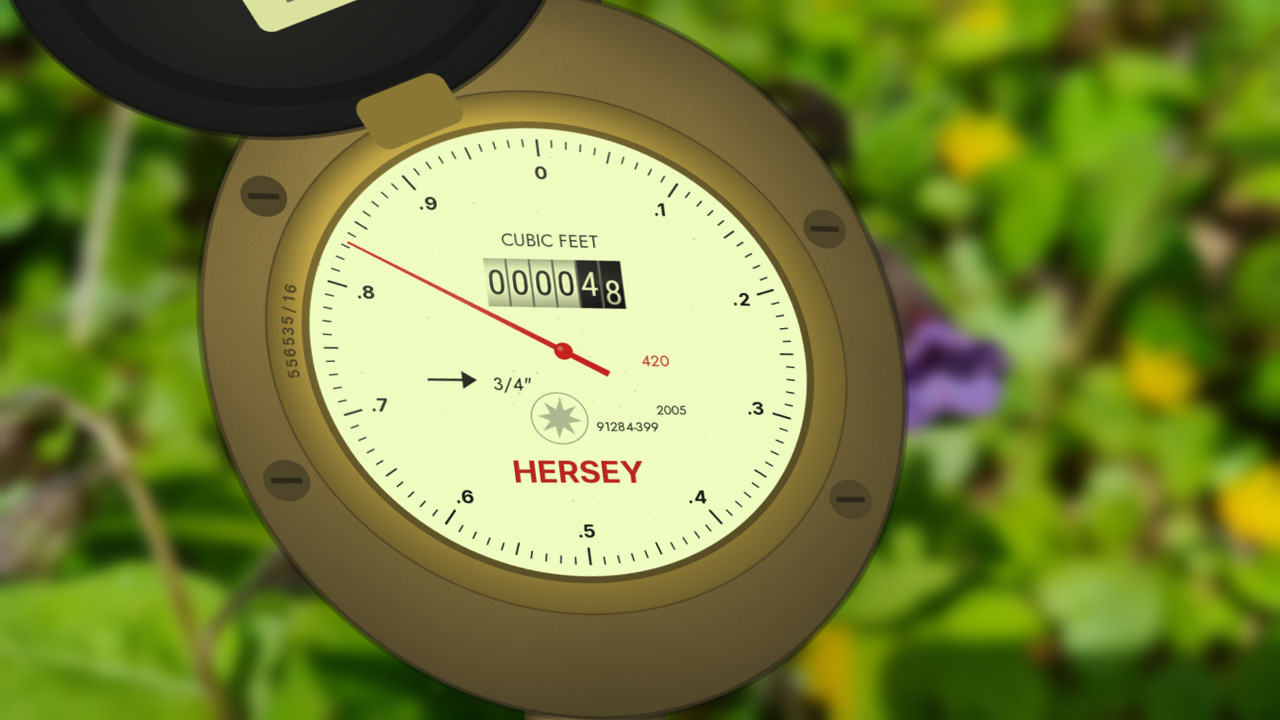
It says 47.83 ft³
